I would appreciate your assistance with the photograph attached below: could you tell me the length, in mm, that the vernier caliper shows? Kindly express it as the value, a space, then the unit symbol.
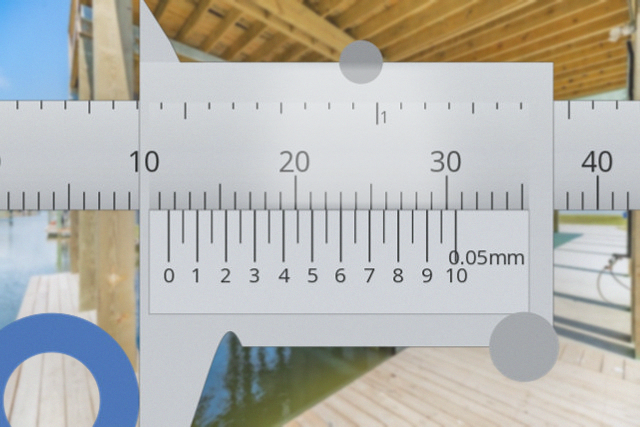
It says 11.6 mm
